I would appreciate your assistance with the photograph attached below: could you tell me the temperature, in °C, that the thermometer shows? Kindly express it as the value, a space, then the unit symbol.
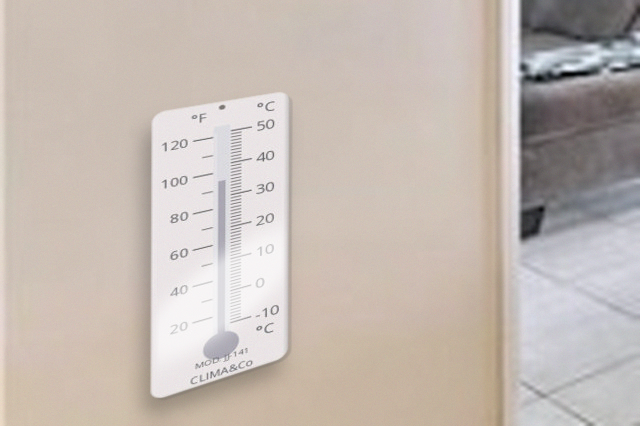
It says 35 °C
